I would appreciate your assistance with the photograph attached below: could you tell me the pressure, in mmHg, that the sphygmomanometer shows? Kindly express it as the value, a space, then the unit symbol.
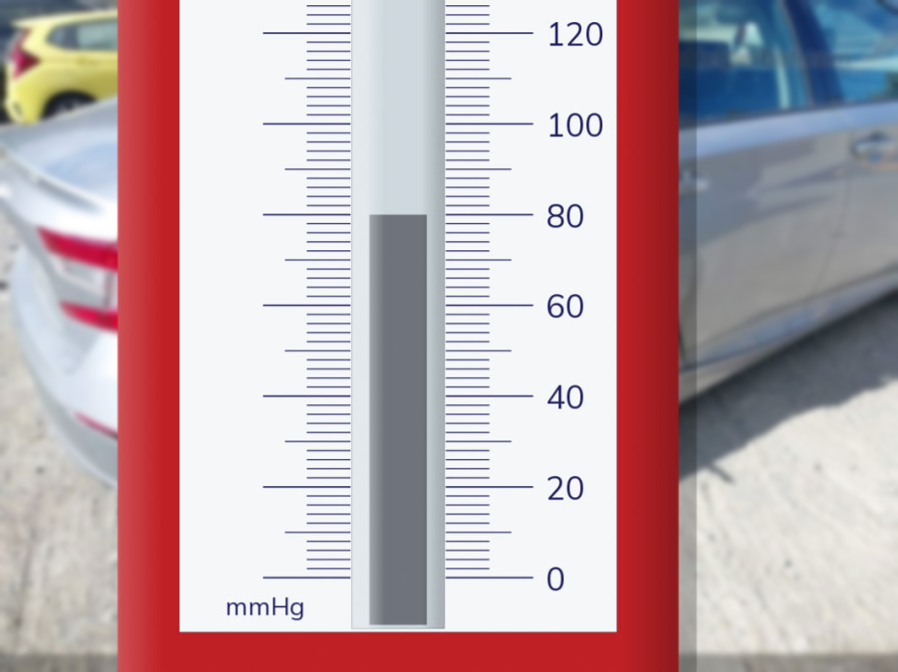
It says 80 mmHg
